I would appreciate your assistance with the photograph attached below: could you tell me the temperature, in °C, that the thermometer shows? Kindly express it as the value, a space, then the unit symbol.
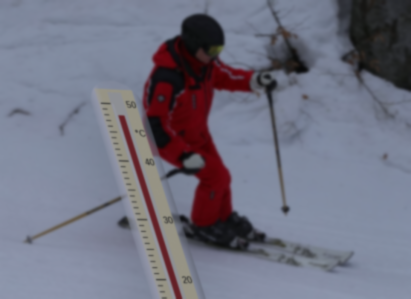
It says 48 °C
